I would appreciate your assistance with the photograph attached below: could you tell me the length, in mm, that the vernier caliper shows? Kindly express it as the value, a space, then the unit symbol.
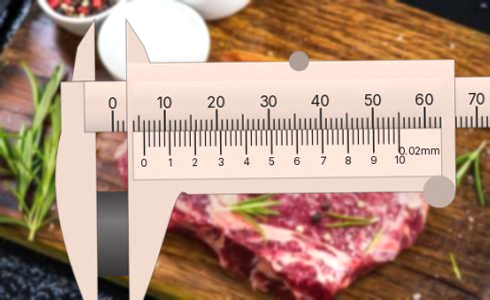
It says 6.0 mm
